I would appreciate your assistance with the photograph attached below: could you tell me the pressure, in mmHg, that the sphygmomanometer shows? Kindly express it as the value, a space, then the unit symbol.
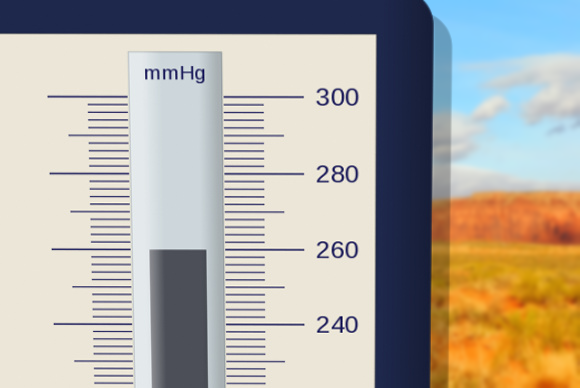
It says 260 mmHg
